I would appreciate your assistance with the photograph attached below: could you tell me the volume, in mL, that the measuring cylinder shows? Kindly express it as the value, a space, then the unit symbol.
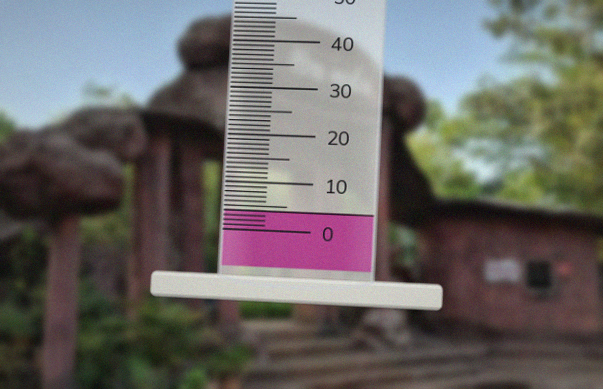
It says 4 mL
